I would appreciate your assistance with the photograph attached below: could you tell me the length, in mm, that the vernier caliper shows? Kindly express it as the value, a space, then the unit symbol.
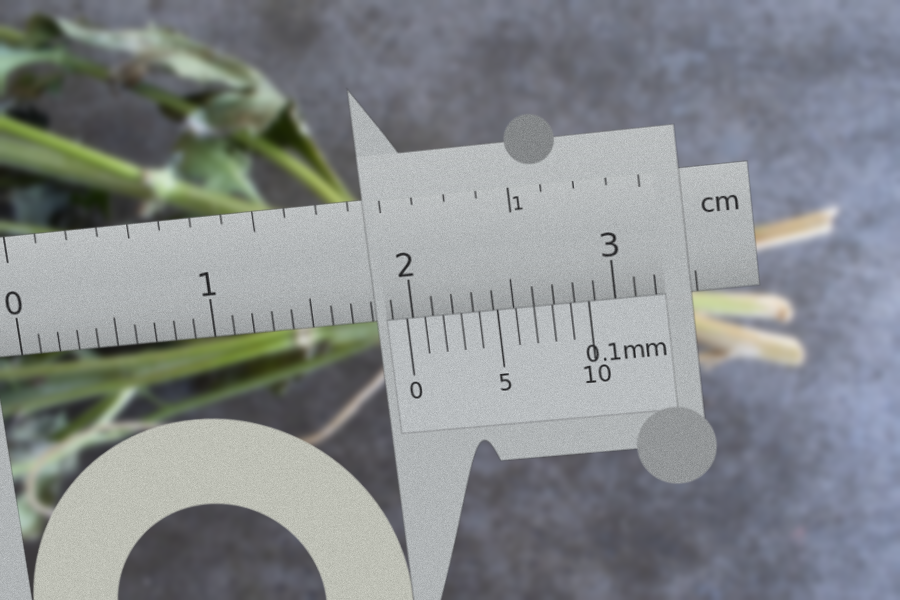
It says 19.7 mm
